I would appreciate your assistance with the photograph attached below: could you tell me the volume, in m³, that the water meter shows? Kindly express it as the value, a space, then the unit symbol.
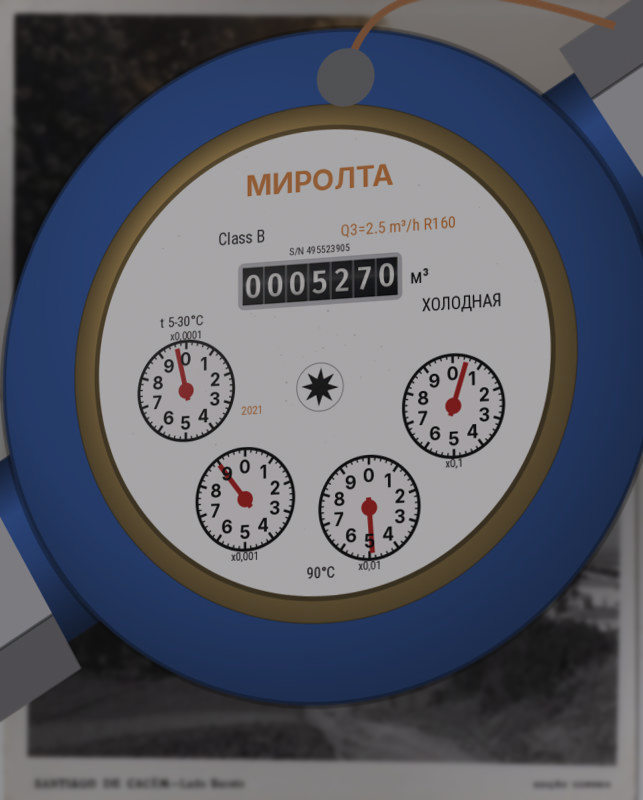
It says 5270.0489 m³
